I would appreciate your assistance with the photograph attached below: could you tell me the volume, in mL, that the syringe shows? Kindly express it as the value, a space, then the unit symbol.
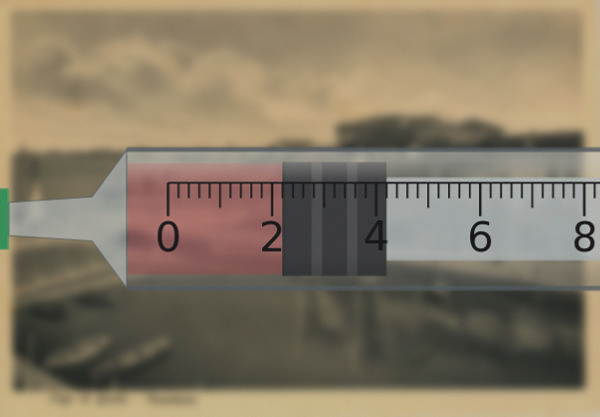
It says 2.2 mL
